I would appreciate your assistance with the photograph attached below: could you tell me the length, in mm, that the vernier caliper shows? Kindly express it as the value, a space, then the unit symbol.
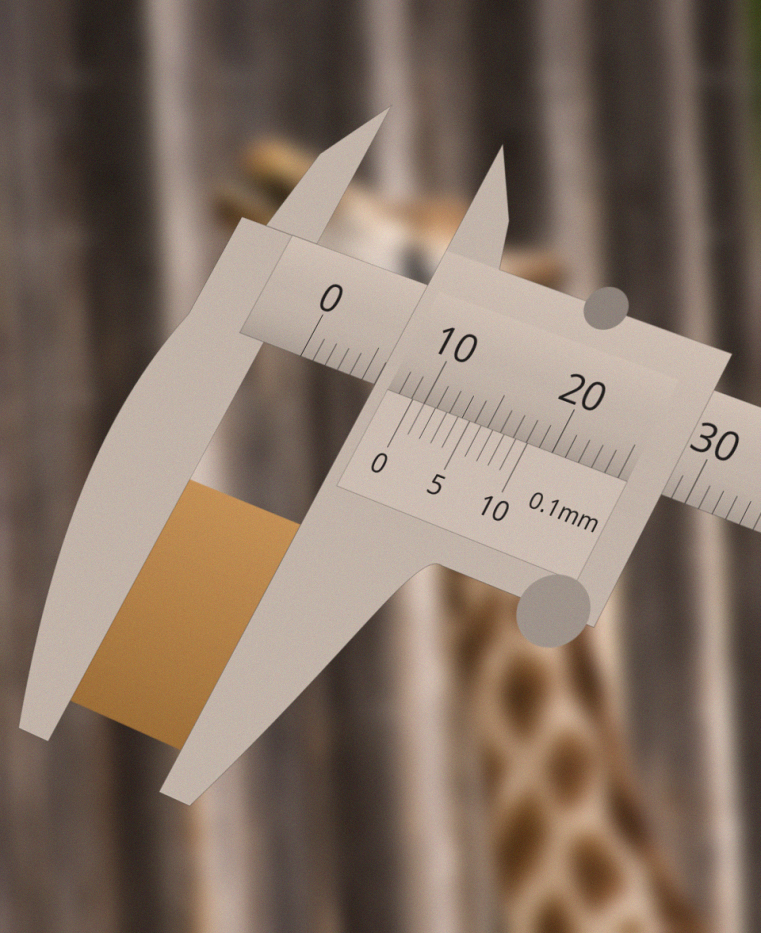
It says 9.1 mm
